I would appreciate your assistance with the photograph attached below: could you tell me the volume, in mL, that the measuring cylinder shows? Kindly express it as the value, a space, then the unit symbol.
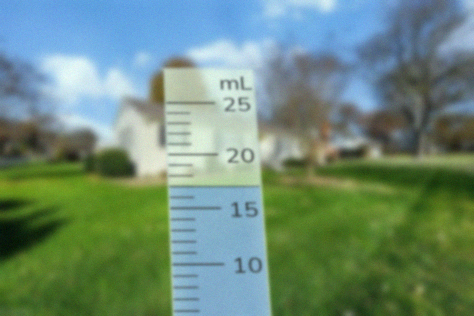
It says 17 mL
